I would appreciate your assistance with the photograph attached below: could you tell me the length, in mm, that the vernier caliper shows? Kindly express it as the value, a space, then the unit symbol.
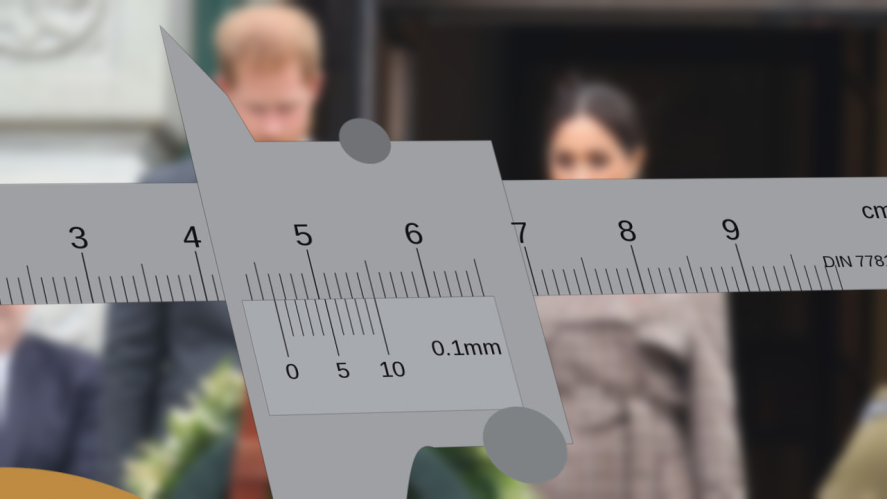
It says 46.0 mm
